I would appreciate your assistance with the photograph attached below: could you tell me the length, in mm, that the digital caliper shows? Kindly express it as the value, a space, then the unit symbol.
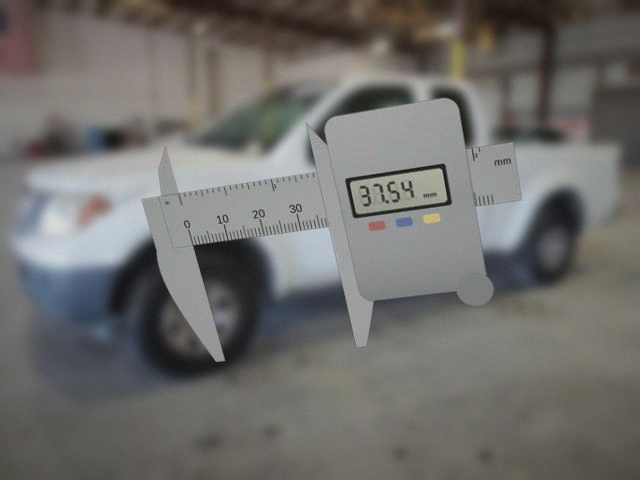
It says 37.54 mm
